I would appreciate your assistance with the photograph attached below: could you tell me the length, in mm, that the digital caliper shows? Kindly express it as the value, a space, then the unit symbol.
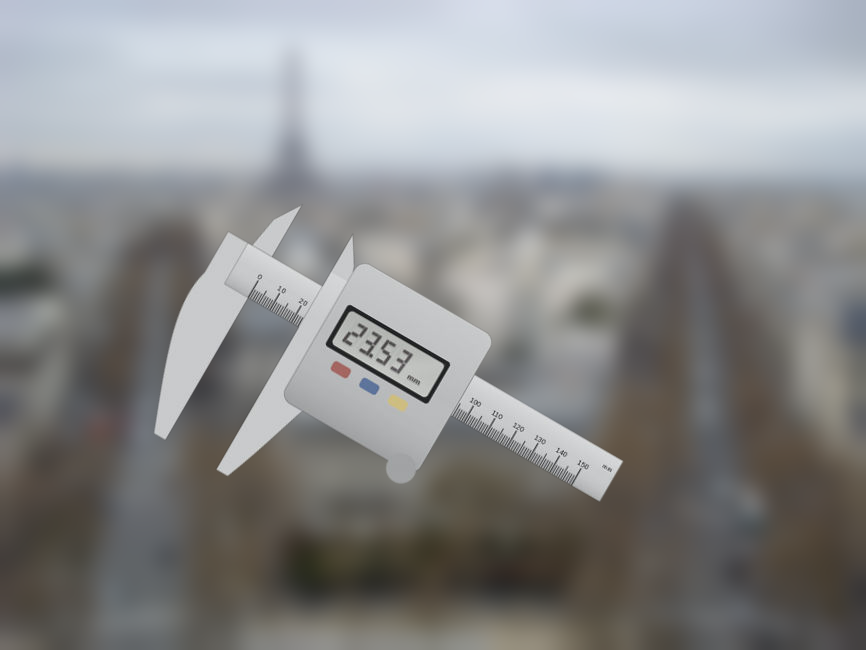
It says 23.53 mm
